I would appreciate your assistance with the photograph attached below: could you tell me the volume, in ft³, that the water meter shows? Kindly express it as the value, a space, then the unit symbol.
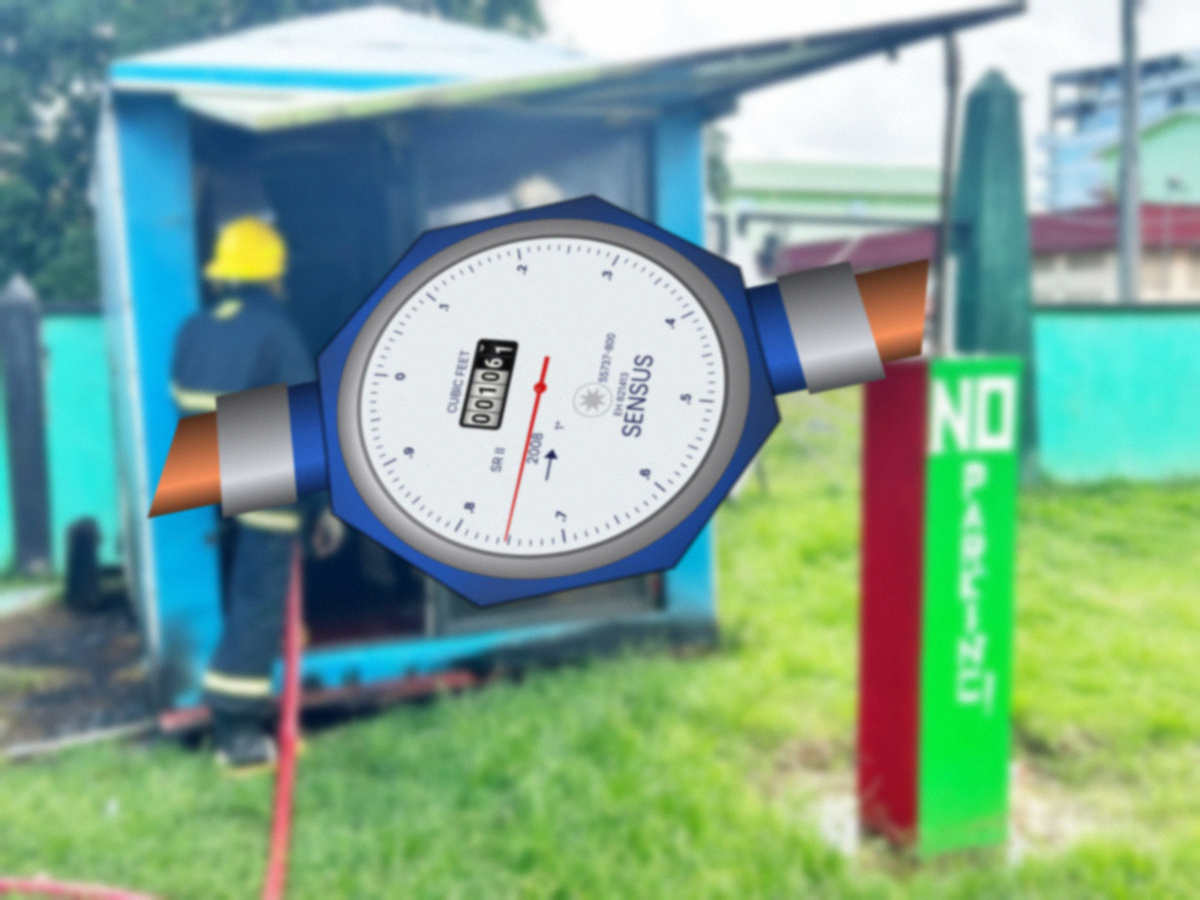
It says 1060.75 ft³
